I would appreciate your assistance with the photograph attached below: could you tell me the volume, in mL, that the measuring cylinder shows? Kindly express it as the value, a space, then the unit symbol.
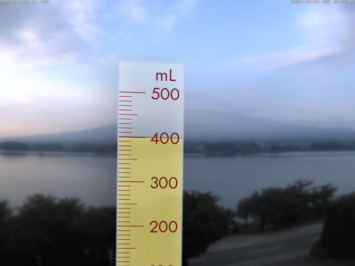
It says 400 mL
